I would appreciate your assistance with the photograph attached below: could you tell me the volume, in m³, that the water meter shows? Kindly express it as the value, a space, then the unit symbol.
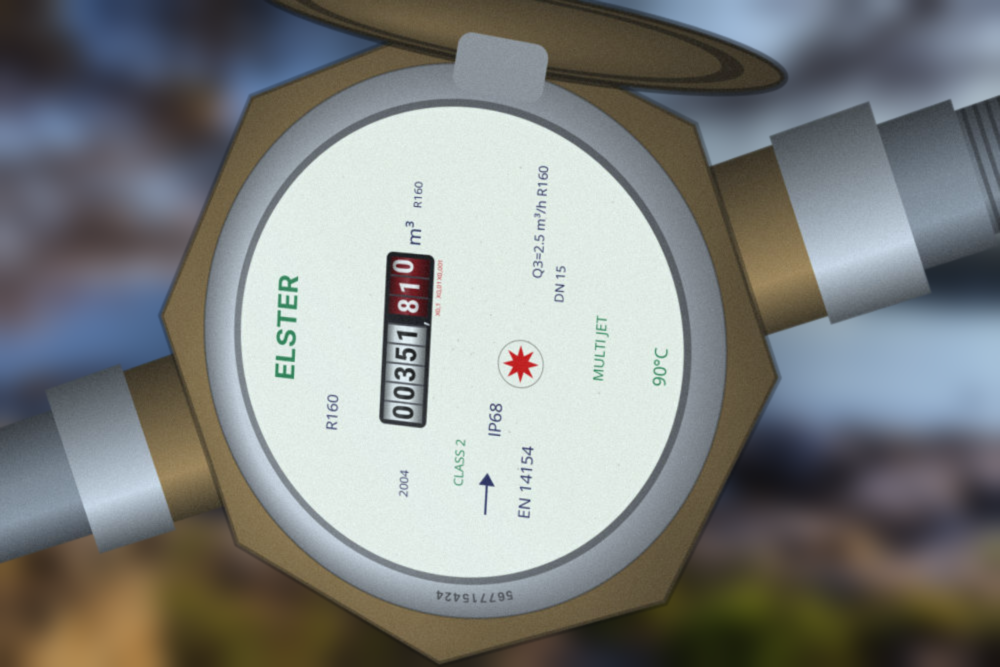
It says 351.810 m³
